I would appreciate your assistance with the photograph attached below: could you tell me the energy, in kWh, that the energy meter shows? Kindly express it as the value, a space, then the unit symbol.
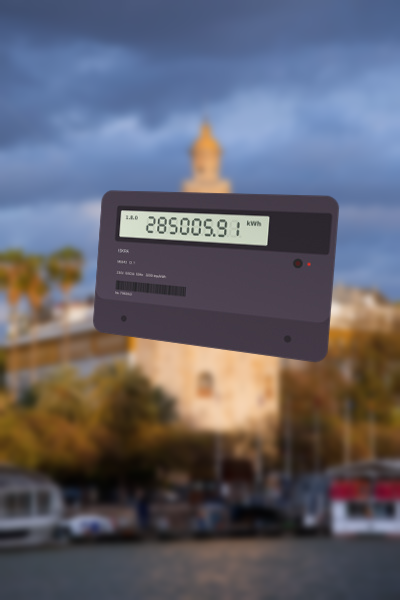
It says 285005.91 kWh
